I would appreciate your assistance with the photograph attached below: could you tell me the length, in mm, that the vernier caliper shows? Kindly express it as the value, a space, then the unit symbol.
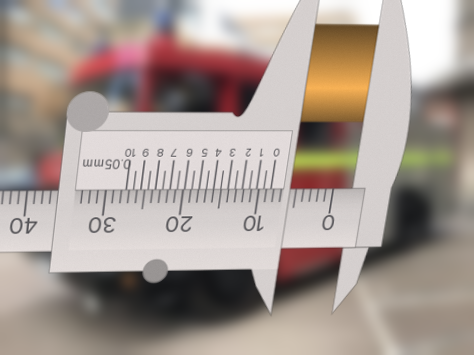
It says 8.4 mm
